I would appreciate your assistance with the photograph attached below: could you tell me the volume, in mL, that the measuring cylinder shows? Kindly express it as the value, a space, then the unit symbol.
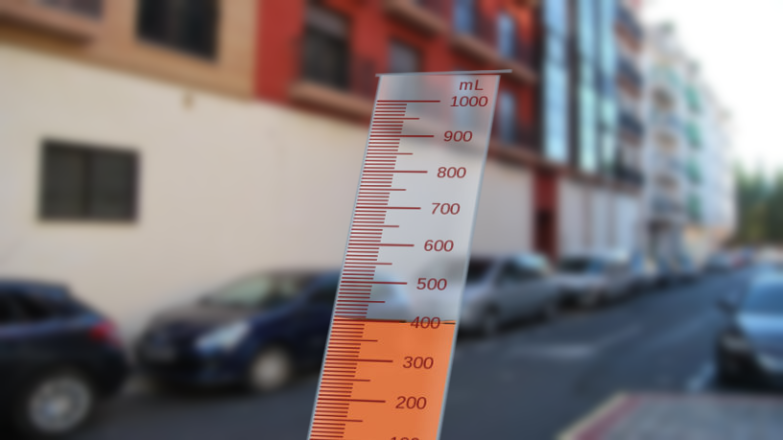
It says 400 mL
